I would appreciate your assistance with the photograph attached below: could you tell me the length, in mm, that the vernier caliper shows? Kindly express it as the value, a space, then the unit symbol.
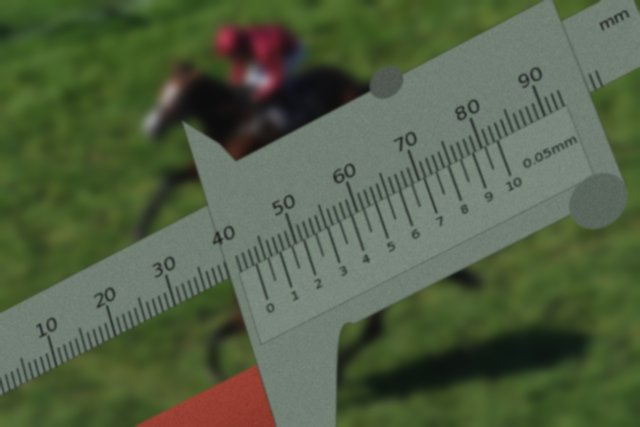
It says 43.5 mm
